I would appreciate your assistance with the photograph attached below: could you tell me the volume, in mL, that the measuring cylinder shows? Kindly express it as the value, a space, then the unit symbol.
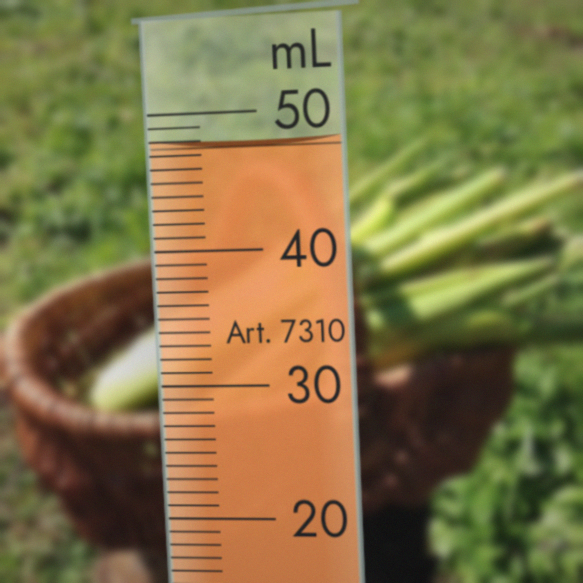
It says 47.5 mL
